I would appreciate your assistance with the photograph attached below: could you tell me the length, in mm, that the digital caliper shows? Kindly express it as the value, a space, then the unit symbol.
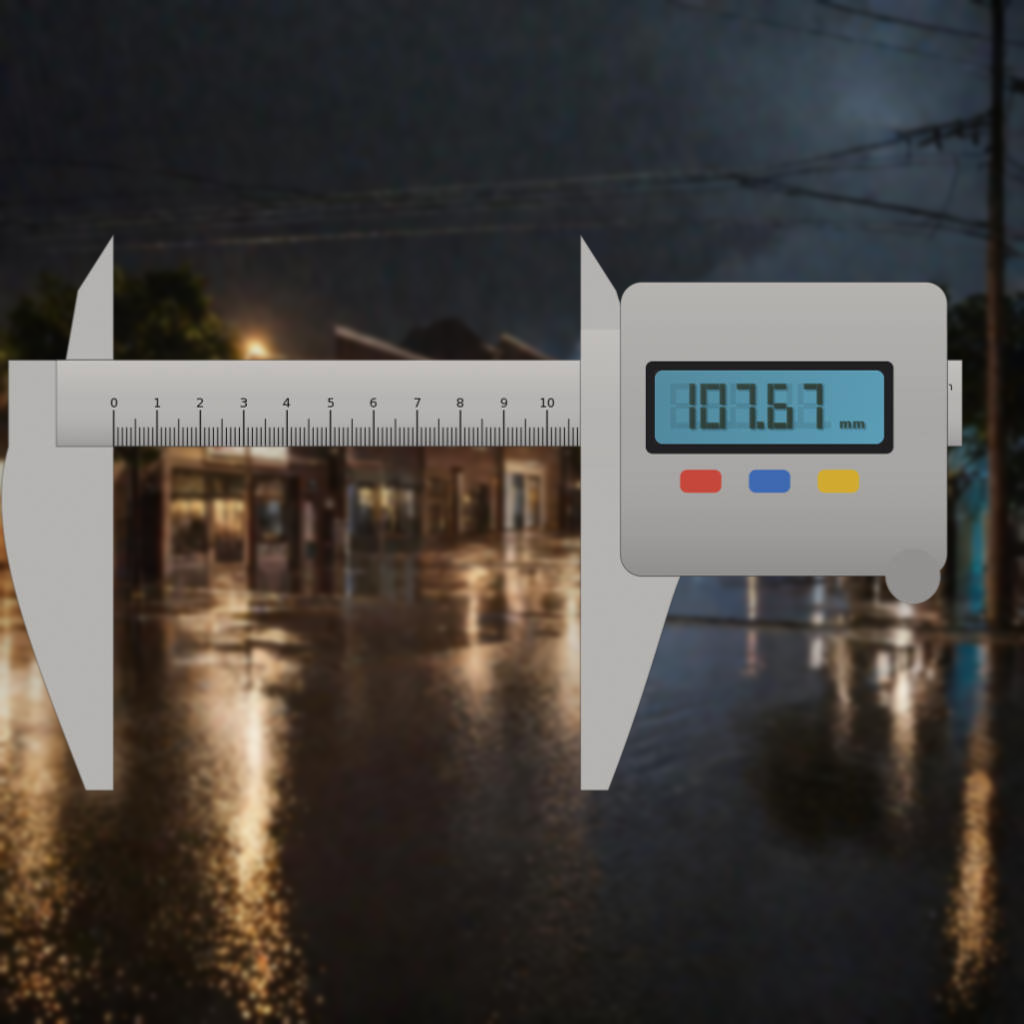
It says 107.67 mm
